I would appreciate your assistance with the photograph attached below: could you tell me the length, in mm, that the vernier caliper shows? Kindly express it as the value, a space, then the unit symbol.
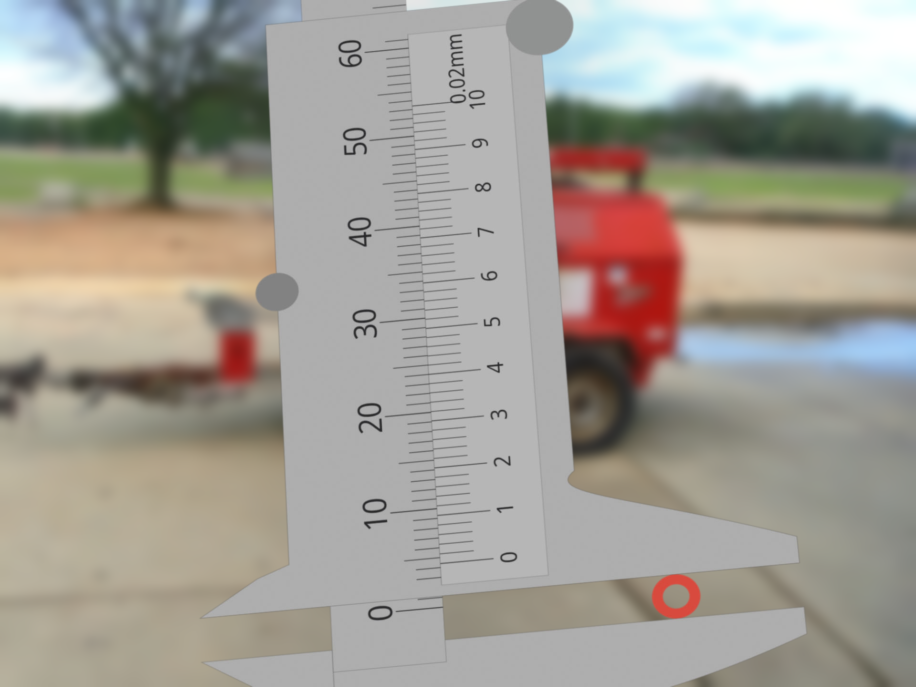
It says 4.4 mm
